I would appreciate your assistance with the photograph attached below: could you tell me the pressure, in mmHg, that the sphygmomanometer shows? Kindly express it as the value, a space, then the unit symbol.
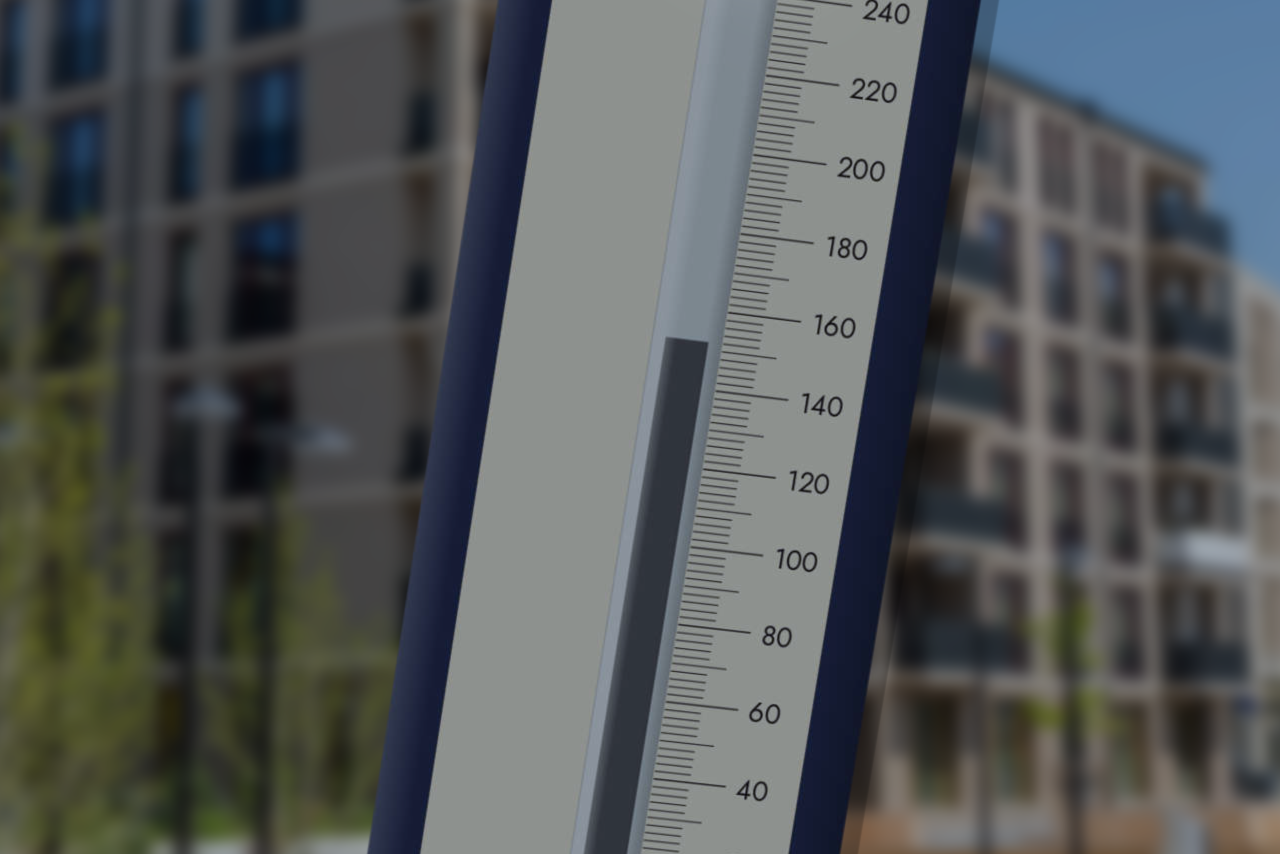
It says 152 mmHg
